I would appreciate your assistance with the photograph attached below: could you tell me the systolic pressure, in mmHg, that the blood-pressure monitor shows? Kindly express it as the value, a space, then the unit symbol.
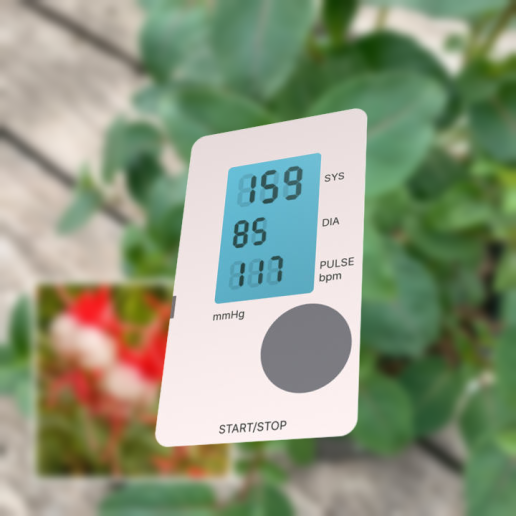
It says 159 mmHg
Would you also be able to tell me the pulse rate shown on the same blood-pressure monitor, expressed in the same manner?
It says 117 bpm
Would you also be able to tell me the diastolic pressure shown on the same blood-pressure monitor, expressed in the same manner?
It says 85 mmHg
